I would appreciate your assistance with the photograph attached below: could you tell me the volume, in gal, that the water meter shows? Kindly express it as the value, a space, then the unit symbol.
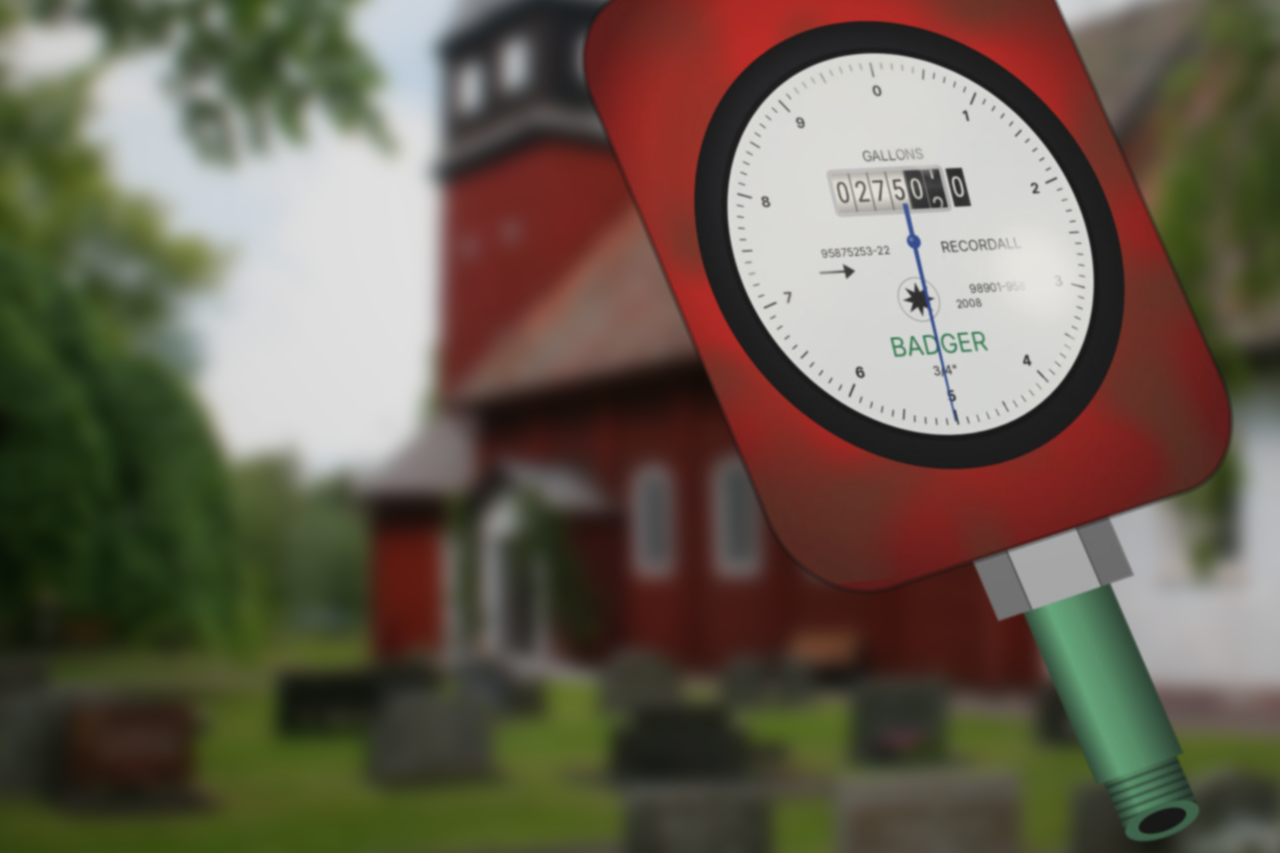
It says 275015.0 gal
